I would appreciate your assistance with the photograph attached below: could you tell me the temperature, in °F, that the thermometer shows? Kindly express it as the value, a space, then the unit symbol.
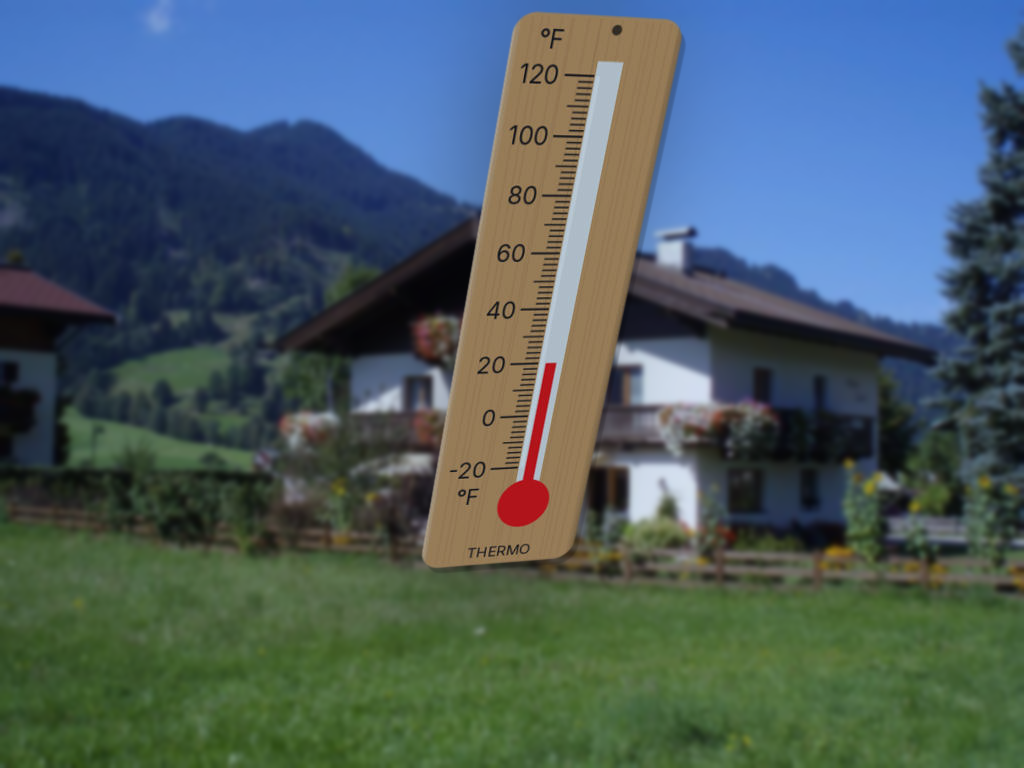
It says 20 °F
